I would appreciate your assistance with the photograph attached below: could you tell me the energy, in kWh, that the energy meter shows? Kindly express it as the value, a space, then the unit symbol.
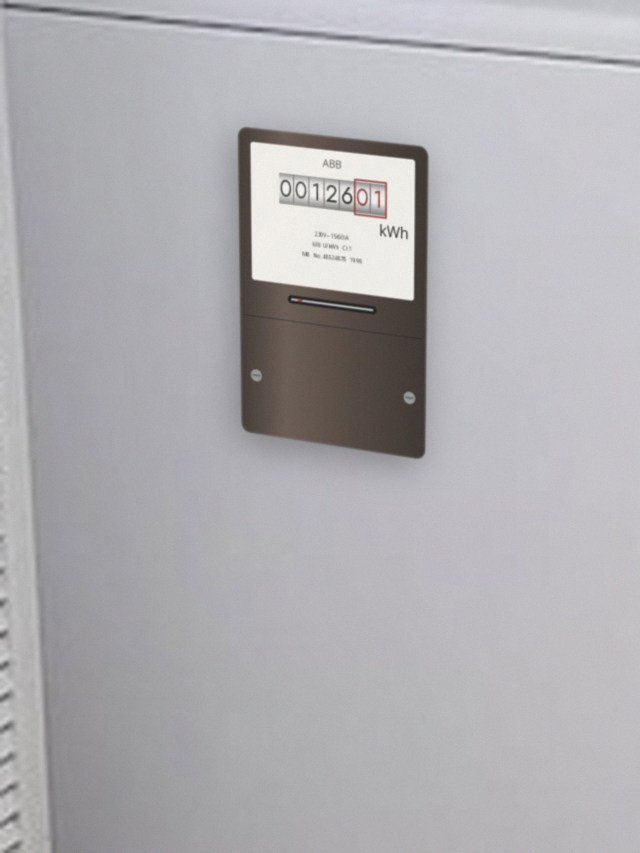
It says 126.01 kWh
